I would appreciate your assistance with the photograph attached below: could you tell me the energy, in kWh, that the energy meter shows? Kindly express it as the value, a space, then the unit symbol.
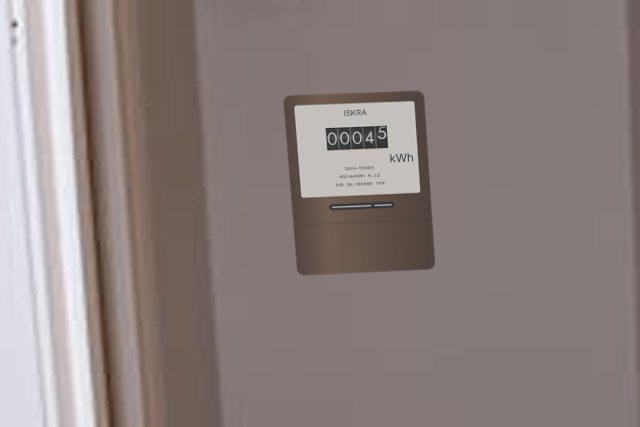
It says 45 kWh
